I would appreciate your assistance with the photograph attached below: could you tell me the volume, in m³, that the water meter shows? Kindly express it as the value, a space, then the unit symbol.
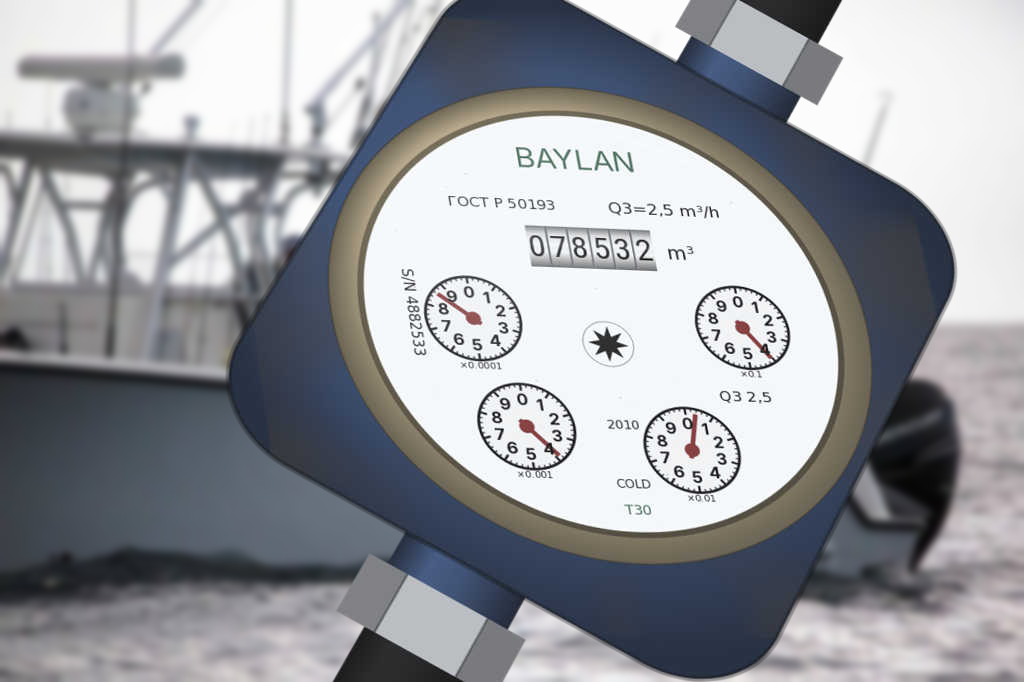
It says 78532.4038 m³
